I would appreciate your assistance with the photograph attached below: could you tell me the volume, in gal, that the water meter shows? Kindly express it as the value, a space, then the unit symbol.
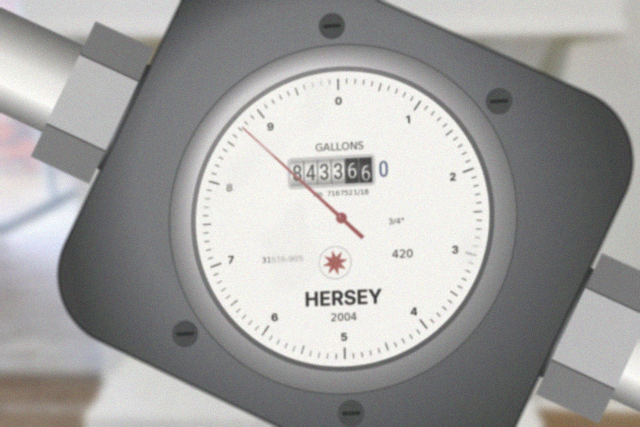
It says 8433658.7 gal
